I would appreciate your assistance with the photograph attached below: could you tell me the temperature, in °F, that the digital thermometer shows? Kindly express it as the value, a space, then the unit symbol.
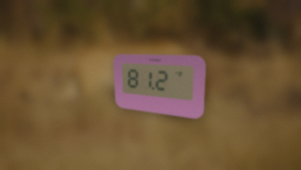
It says 81.2 °F
